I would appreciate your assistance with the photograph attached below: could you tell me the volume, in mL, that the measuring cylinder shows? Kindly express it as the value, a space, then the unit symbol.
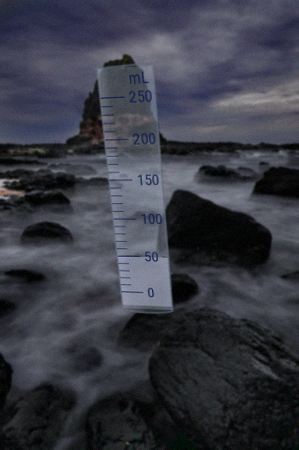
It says 50 mL
